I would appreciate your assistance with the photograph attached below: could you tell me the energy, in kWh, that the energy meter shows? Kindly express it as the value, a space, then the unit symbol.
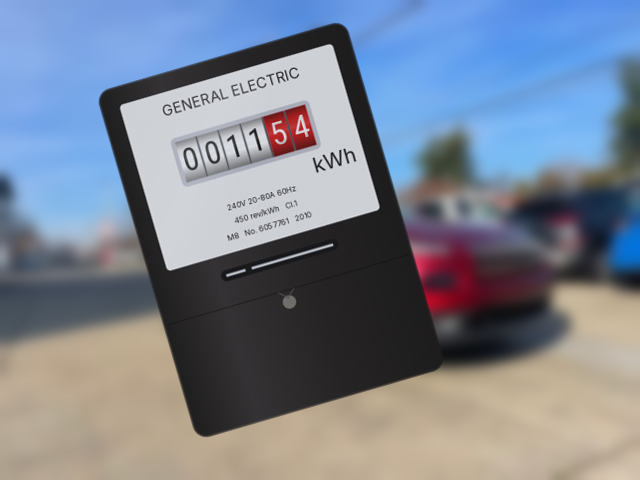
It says 11.54 kWh
